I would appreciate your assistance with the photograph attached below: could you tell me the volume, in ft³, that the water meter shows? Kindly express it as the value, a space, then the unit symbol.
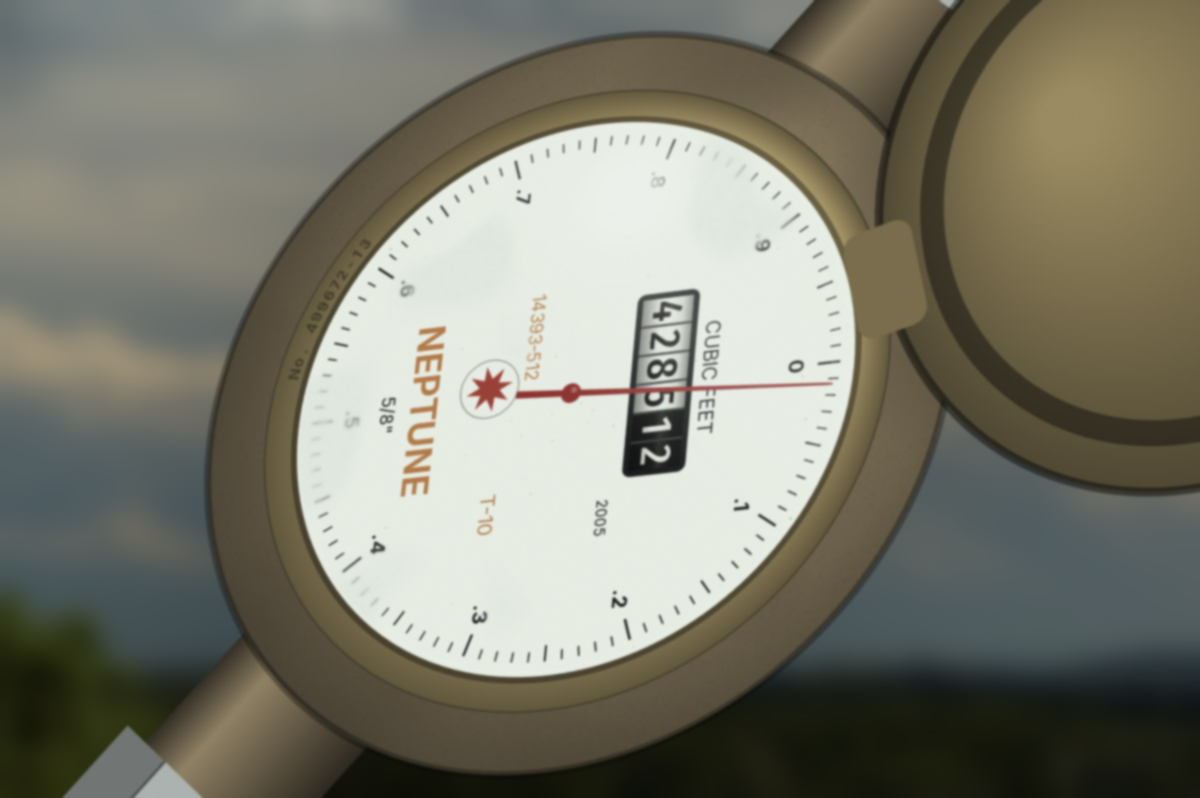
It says 428512.01 ft³
